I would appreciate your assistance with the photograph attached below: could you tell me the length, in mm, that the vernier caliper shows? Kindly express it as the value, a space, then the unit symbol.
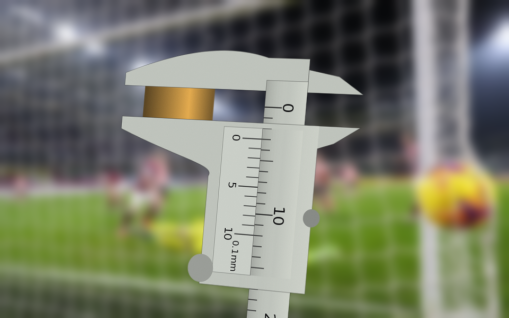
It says 3.0 mm
